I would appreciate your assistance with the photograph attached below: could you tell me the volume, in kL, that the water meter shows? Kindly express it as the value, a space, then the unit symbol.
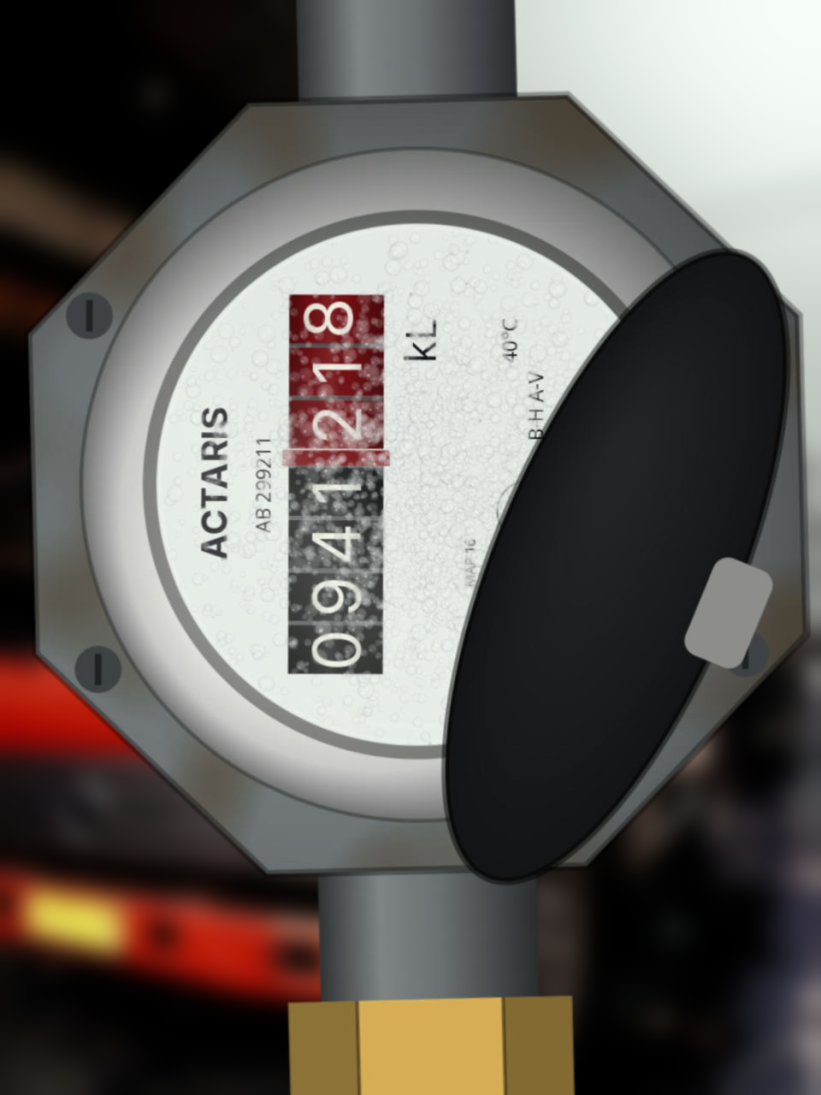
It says 941.218 kL
